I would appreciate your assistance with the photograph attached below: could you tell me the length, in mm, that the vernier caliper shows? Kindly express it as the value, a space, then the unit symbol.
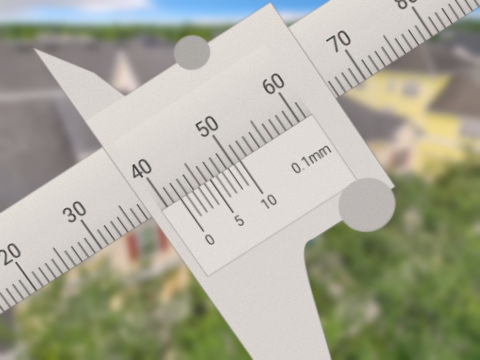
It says 42.0 mm
